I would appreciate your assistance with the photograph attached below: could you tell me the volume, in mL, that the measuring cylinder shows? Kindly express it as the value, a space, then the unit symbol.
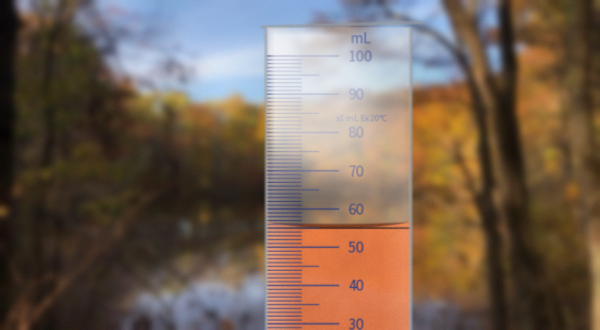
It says 55 mL
